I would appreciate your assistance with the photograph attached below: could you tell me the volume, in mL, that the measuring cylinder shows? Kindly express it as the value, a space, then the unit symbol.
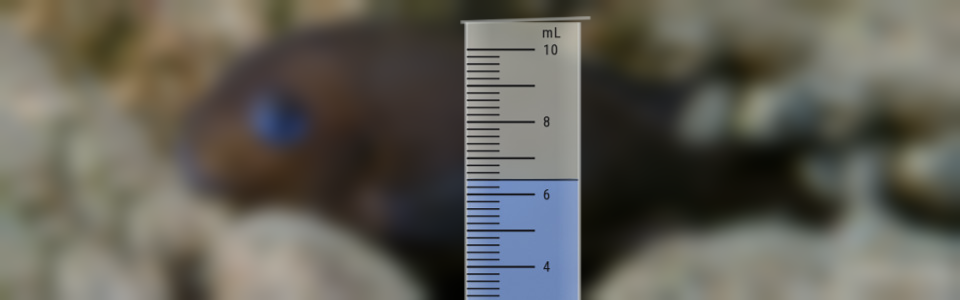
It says 6.4 mL
